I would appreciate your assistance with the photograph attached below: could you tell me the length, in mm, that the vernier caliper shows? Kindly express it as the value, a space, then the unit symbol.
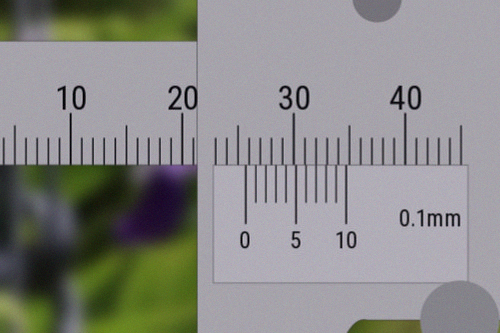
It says 25.7 mm
